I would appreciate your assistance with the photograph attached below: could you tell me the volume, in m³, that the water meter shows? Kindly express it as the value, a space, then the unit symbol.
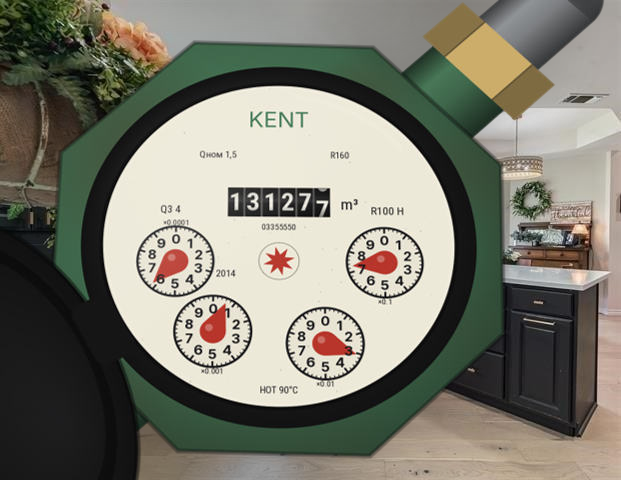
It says 131276.7306 m³
